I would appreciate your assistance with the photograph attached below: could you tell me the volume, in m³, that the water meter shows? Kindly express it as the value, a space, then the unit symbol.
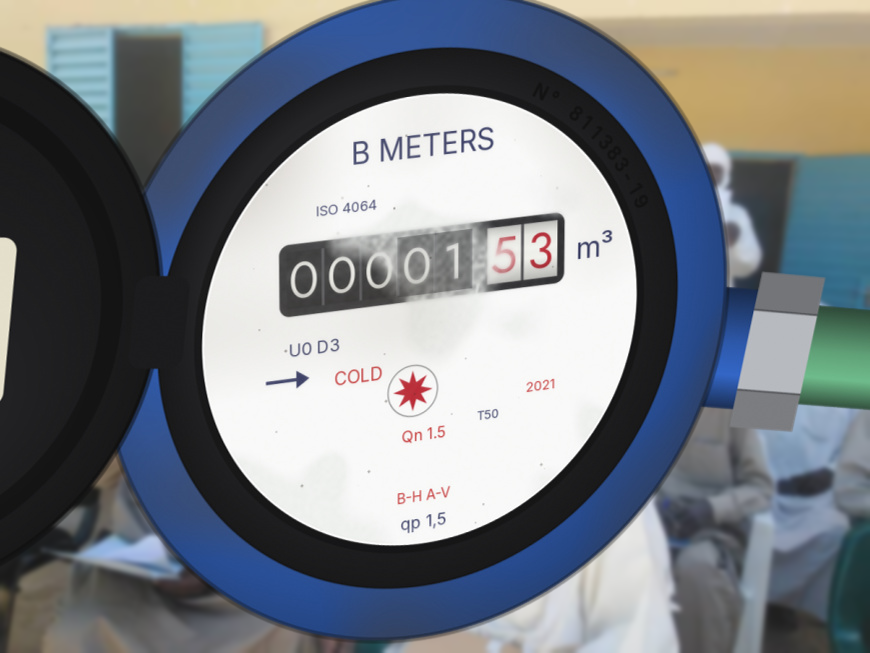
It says 1.53 m³
